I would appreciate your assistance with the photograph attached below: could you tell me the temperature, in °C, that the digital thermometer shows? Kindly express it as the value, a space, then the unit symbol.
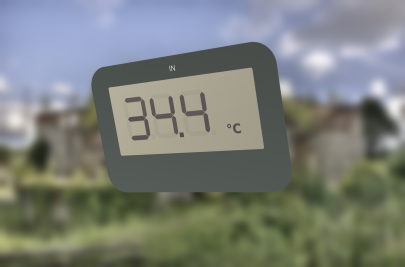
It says 34.4 °C
